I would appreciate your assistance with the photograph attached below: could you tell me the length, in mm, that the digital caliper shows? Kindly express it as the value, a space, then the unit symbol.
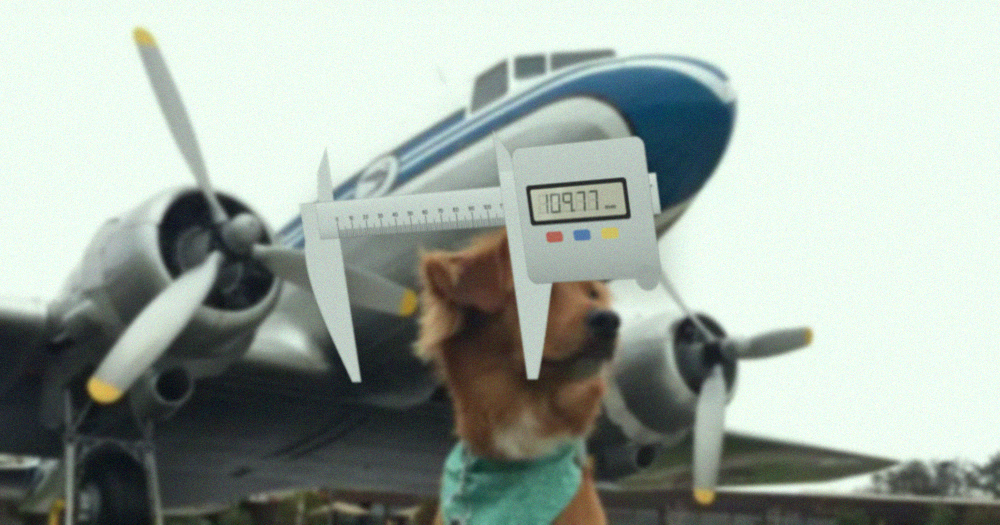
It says 109.77 mm
